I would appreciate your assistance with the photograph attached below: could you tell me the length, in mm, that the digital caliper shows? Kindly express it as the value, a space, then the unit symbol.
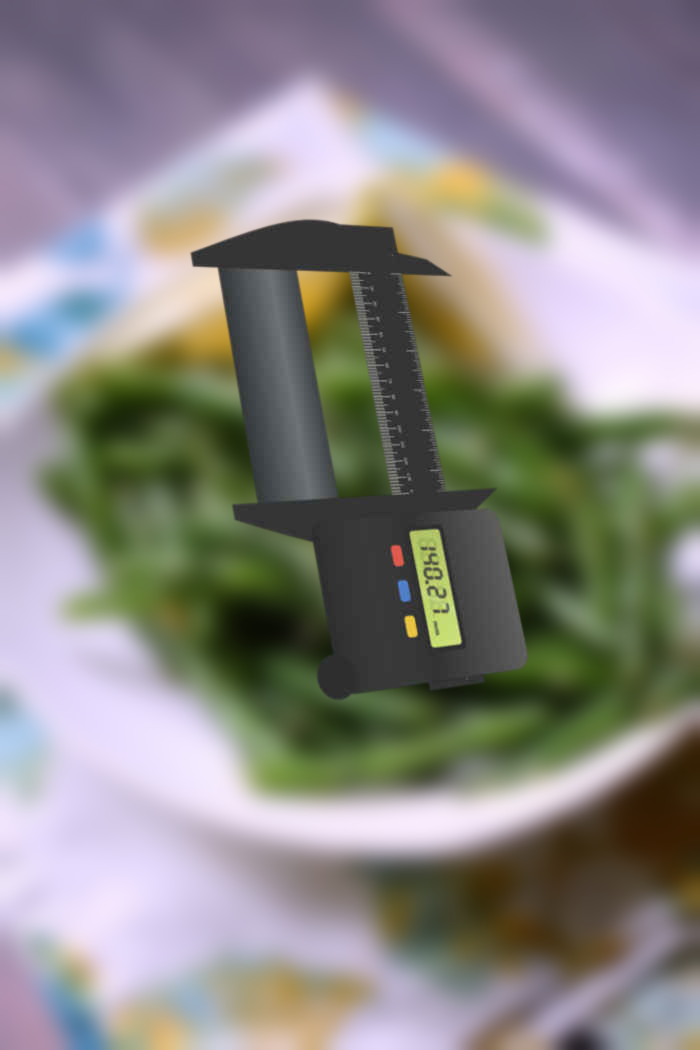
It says 140.27 mm
